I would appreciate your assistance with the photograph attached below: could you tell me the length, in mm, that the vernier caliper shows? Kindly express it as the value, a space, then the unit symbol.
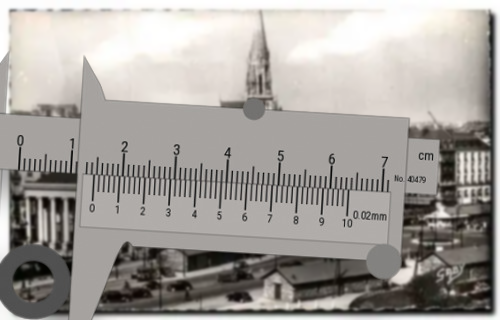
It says 14.5 mm
